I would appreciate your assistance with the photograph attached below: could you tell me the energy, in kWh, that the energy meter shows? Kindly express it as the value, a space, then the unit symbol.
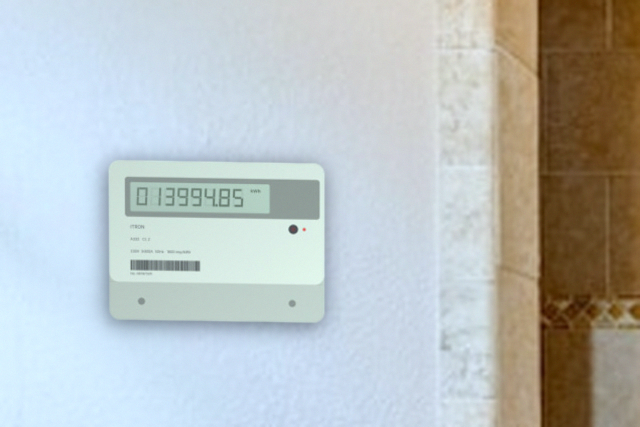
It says 13994.85 kWh
